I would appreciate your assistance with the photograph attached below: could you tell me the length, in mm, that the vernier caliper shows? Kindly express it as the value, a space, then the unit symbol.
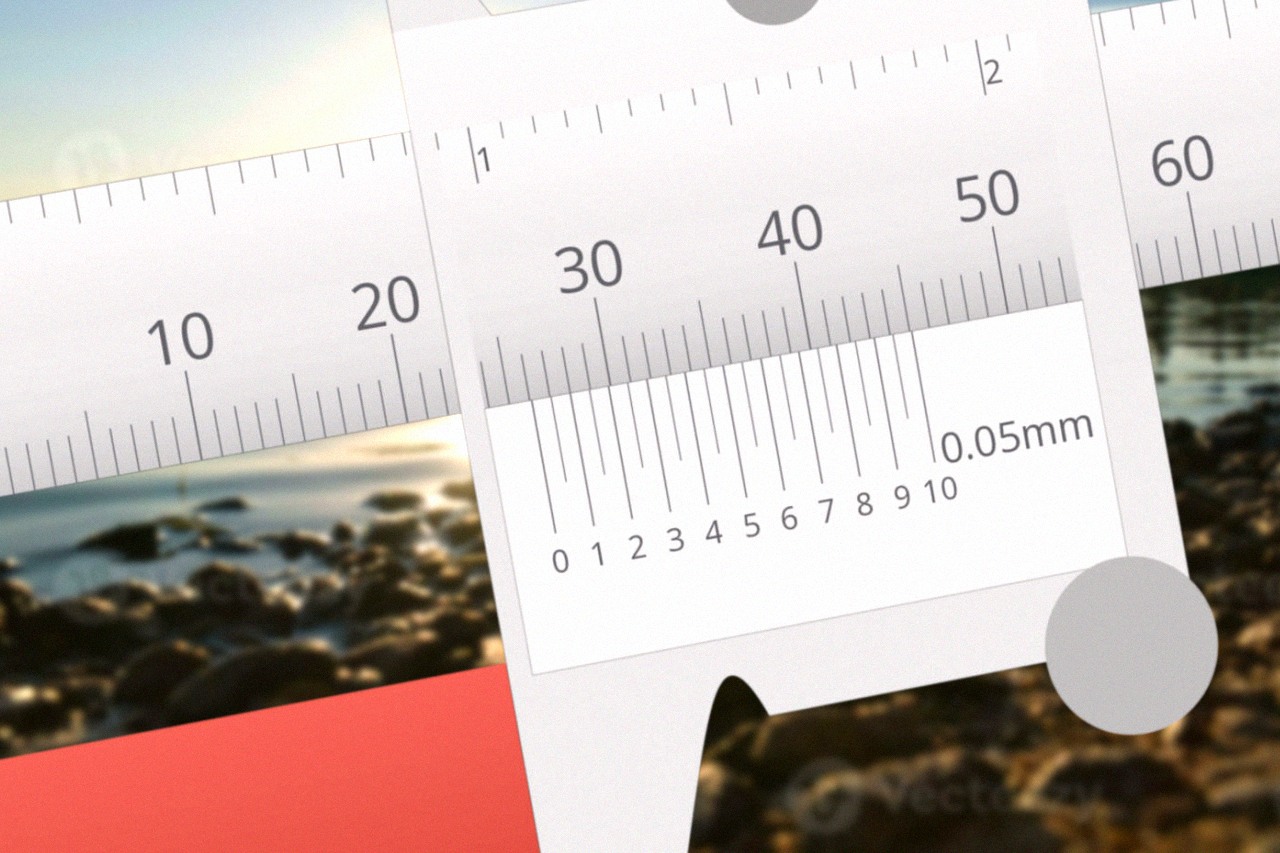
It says 26.1 mm
